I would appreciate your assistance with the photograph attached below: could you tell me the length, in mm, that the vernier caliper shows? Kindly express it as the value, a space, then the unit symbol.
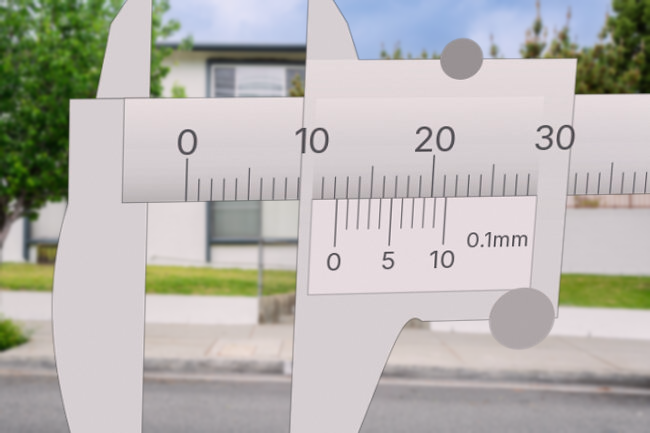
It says 12.2 mm
